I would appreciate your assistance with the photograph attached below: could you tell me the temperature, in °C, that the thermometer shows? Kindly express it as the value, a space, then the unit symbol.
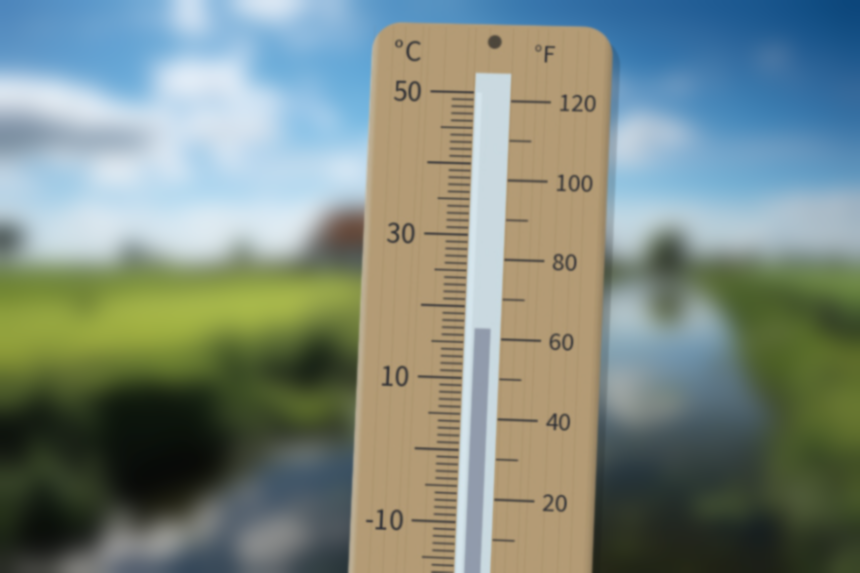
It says 17 °C
